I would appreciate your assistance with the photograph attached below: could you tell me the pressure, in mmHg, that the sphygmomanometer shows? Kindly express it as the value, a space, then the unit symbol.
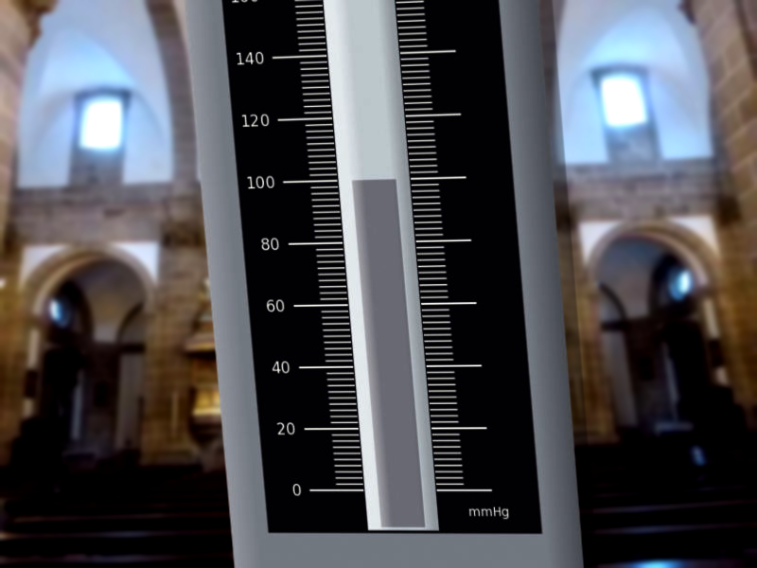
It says 100 mmHg
